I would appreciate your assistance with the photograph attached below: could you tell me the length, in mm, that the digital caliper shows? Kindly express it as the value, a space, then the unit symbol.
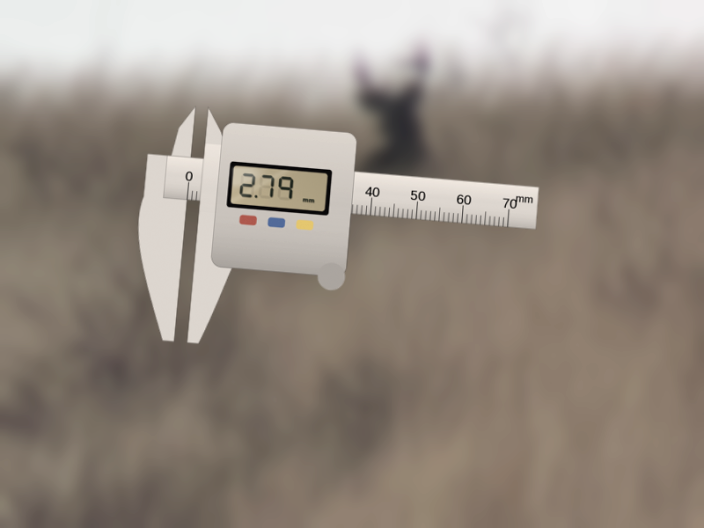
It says 2.79 mm
